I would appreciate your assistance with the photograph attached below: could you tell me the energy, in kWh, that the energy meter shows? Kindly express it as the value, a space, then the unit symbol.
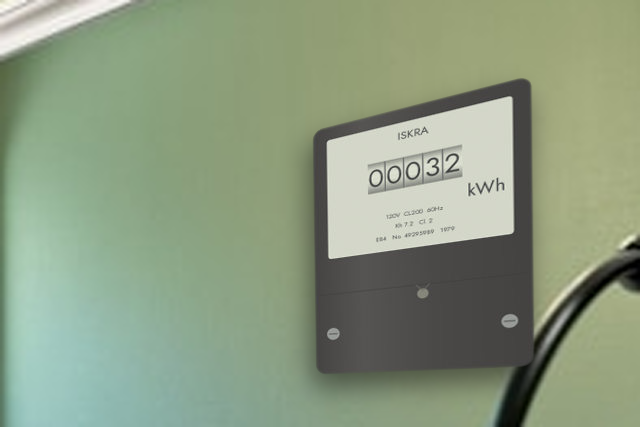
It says 32 kWh
